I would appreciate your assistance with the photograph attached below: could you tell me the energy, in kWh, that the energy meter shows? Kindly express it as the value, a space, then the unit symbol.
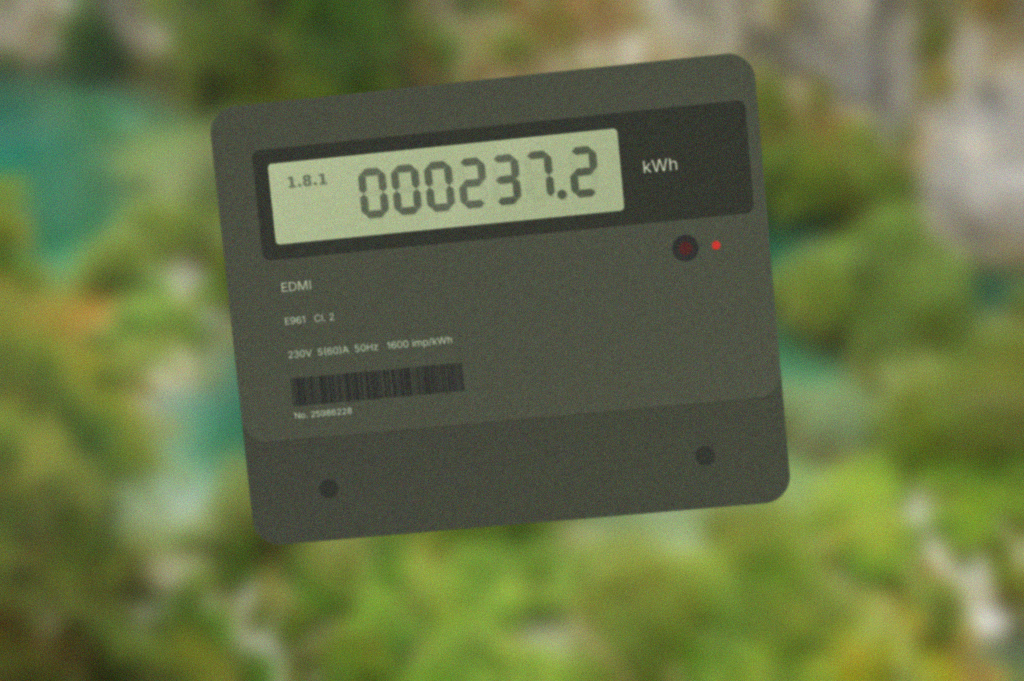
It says 237.2 kWh
